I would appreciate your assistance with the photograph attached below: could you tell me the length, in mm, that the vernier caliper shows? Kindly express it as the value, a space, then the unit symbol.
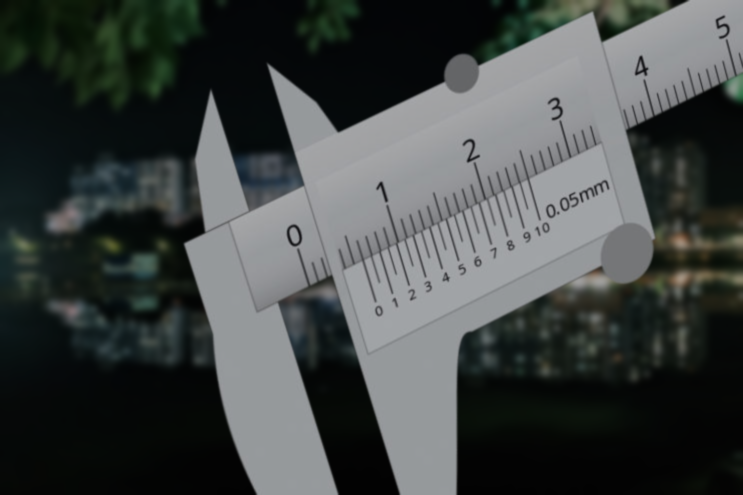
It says 6.0 mm
